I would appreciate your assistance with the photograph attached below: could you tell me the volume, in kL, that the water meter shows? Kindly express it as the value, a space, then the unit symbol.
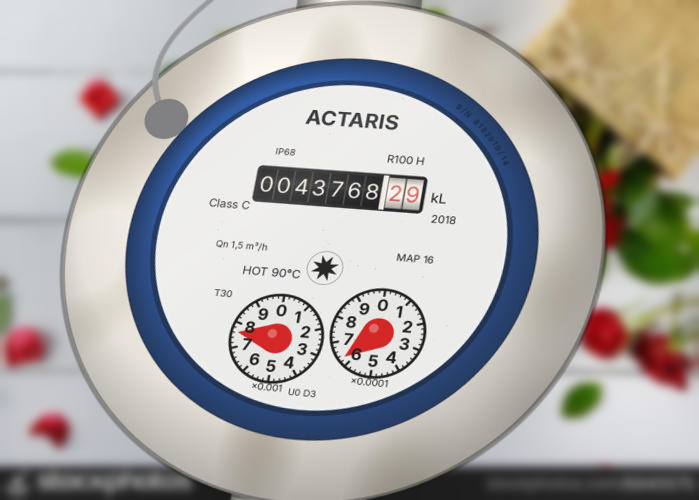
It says 43768.2976 kL
